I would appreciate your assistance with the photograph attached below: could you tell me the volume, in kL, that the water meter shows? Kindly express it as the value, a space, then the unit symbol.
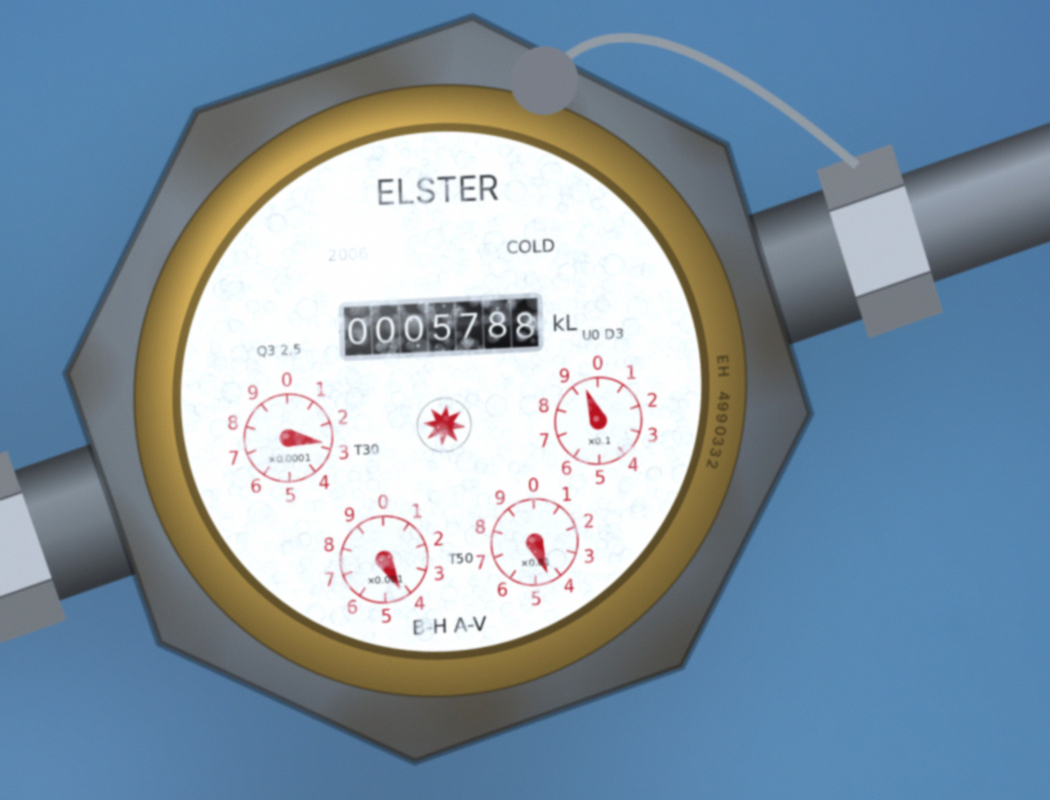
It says 5787.9442 kL
